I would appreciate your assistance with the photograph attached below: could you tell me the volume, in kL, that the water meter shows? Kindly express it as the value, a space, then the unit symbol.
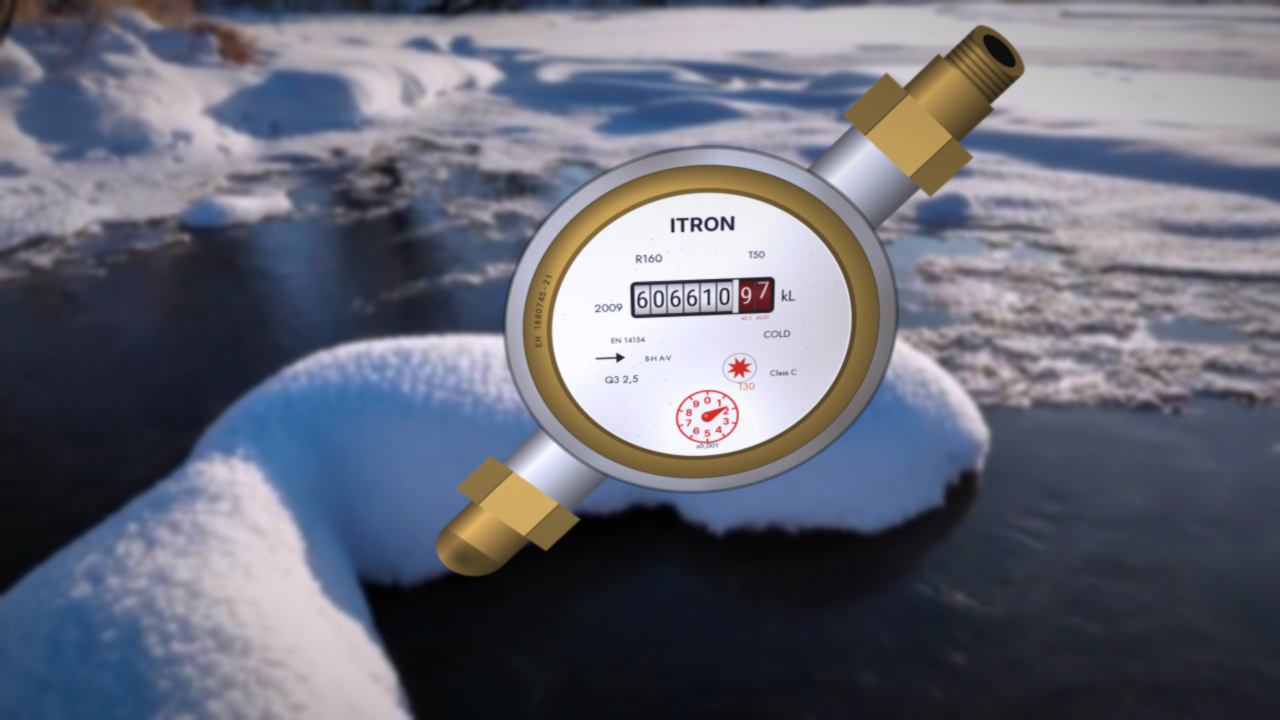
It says 606610.971 kL
